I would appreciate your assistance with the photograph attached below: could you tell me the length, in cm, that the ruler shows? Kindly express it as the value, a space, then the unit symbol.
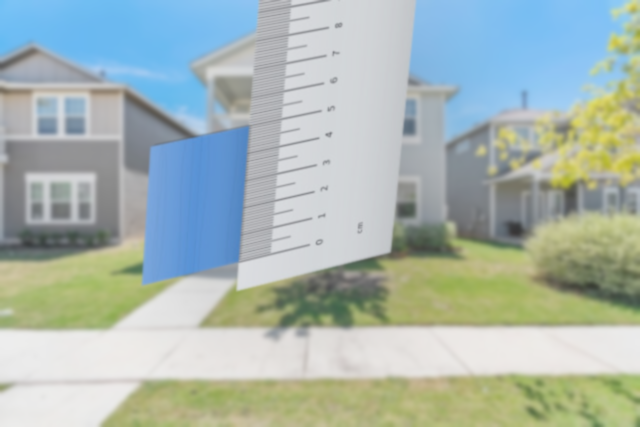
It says 5 cm
